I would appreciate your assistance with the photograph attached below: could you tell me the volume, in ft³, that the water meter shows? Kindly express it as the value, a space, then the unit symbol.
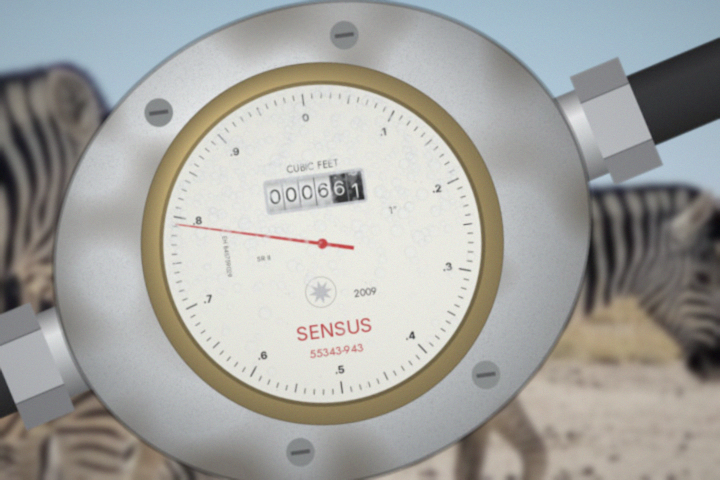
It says 660.79 ft³
